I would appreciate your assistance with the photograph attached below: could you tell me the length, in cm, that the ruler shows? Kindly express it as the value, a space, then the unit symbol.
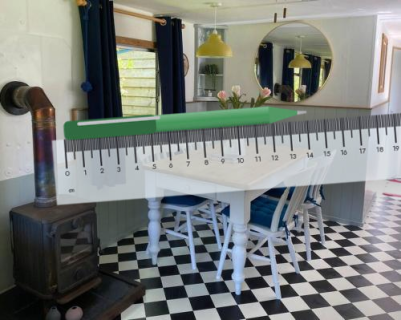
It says 14 cm
